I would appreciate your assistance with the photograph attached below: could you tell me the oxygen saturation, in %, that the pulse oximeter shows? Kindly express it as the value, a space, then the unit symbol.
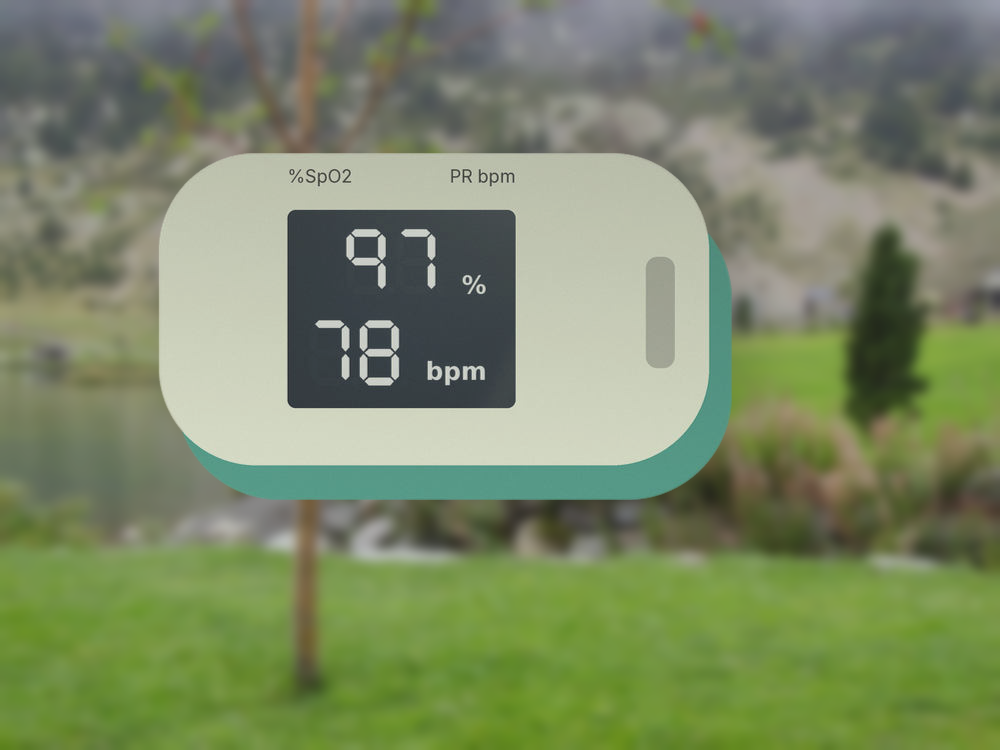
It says 97 %
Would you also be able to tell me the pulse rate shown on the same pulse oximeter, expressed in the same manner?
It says 78 bpm
